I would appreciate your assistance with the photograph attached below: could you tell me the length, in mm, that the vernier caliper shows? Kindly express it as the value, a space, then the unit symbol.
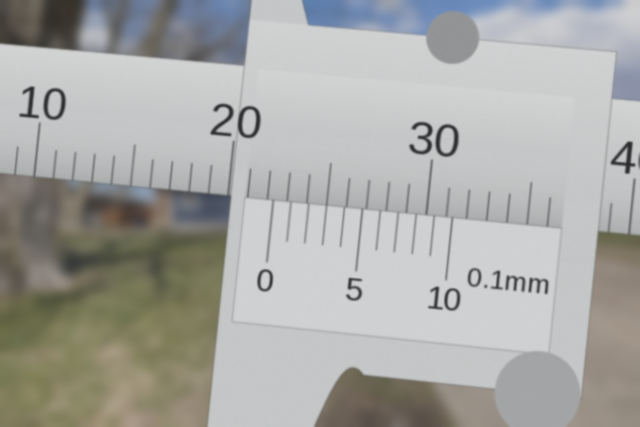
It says 22.3 mm
